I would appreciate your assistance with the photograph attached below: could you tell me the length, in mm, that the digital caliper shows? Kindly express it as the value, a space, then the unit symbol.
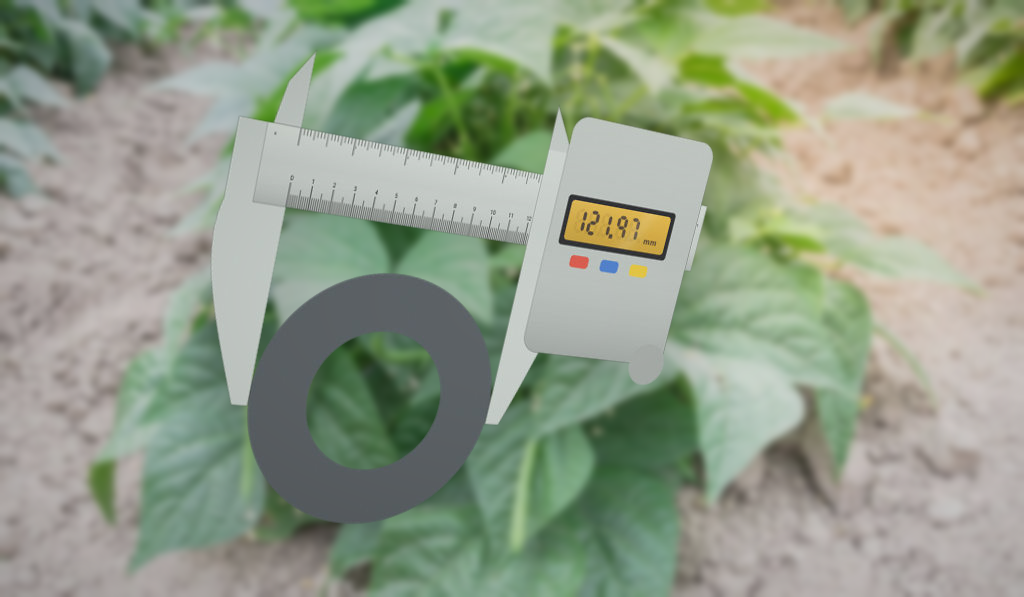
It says 121.97 mm
